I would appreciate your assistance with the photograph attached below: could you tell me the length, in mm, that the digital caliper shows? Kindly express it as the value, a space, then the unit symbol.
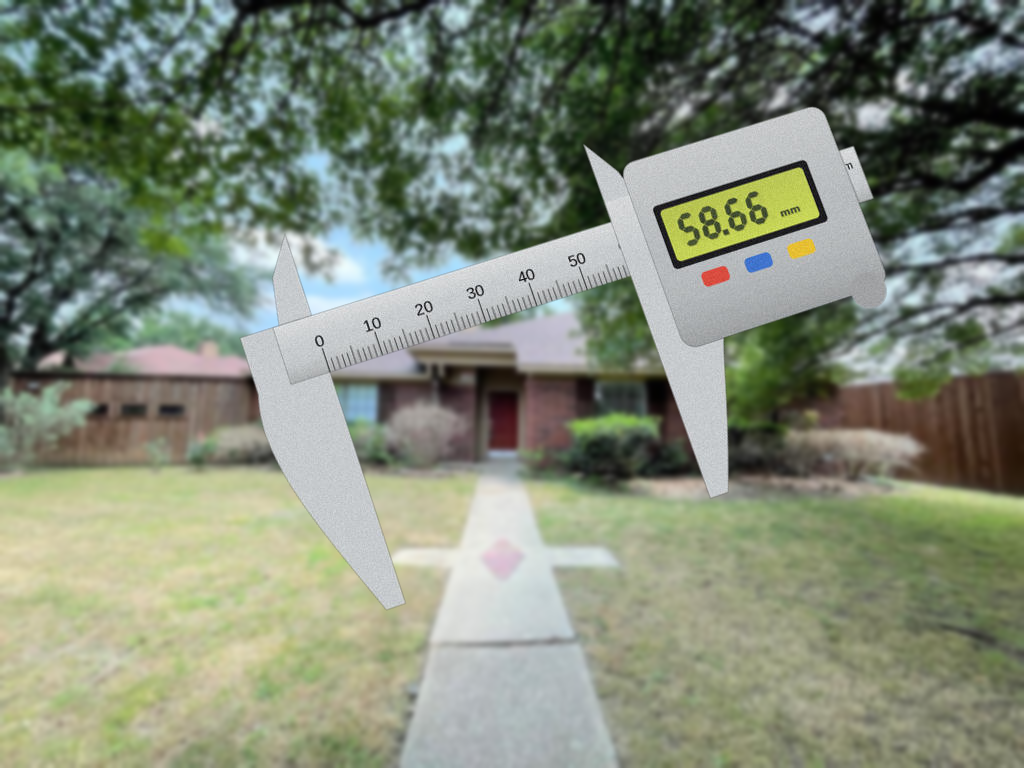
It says 58.66 mm
